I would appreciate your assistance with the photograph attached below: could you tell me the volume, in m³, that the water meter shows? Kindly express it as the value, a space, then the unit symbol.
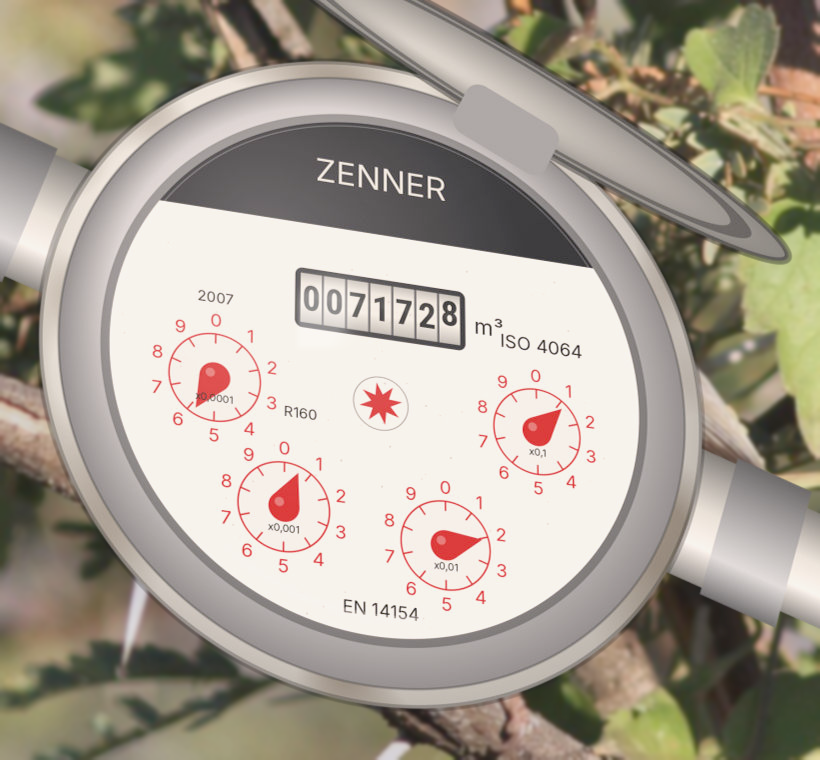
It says 71728.1205 m³
